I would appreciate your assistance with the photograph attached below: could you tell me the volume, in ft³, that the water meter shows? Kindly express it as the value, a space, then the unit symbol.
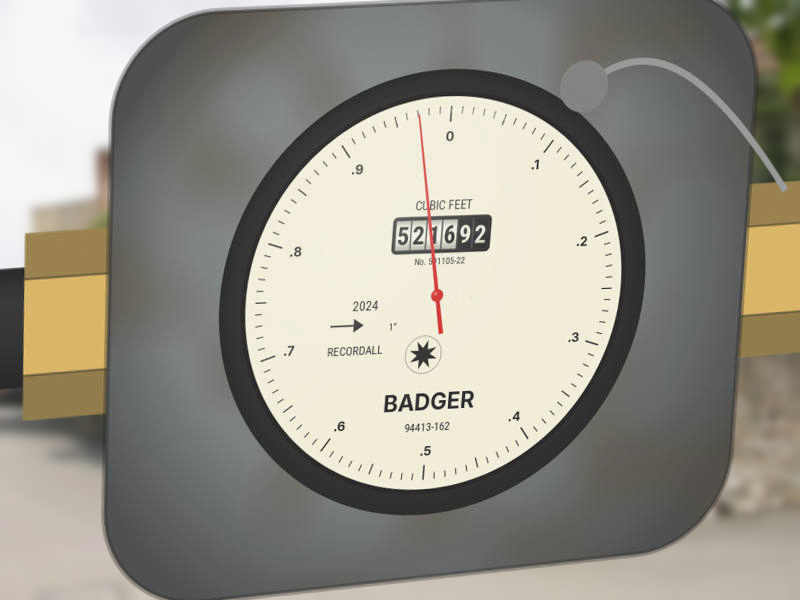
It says 521691.97 ft³
